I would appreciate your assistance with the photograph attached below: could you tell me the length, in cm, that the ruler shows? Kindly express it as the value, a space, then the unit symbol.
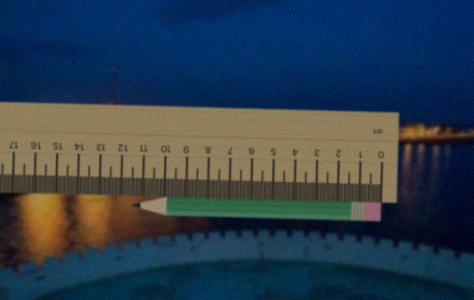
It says 11.5 cm
